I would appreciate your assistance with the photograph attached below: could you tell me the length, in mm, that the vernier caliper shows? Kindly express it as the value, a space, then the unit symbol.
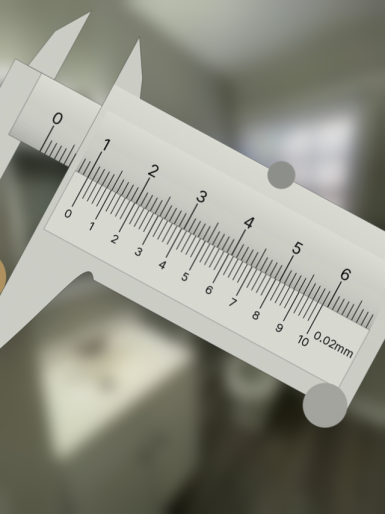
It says 10.0 mm
